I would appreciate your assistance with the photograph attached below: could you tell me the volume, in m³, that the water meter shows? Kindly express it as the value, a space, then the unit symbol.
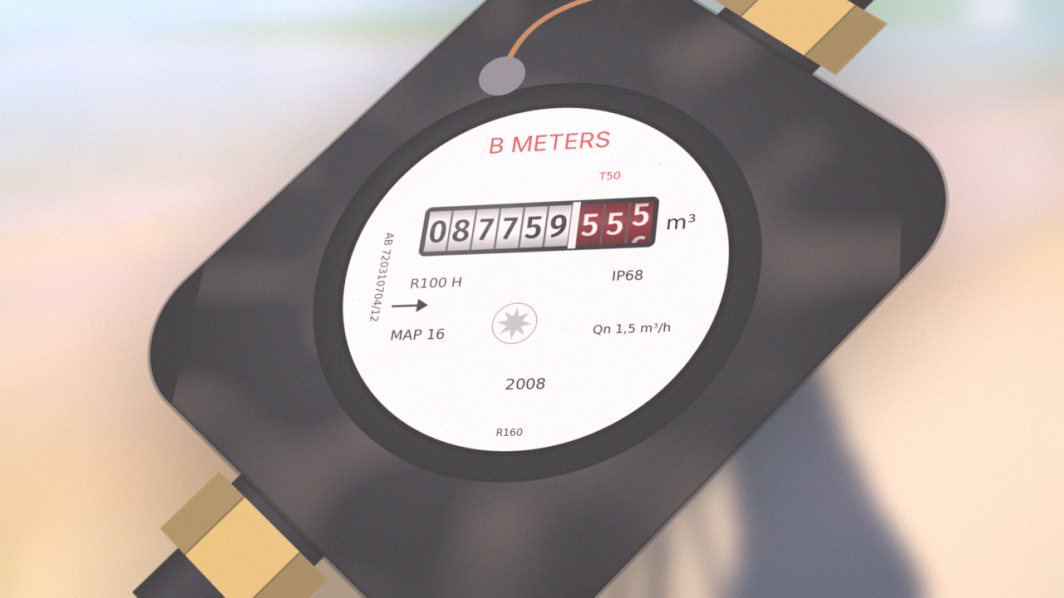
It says 87759.555 m³
